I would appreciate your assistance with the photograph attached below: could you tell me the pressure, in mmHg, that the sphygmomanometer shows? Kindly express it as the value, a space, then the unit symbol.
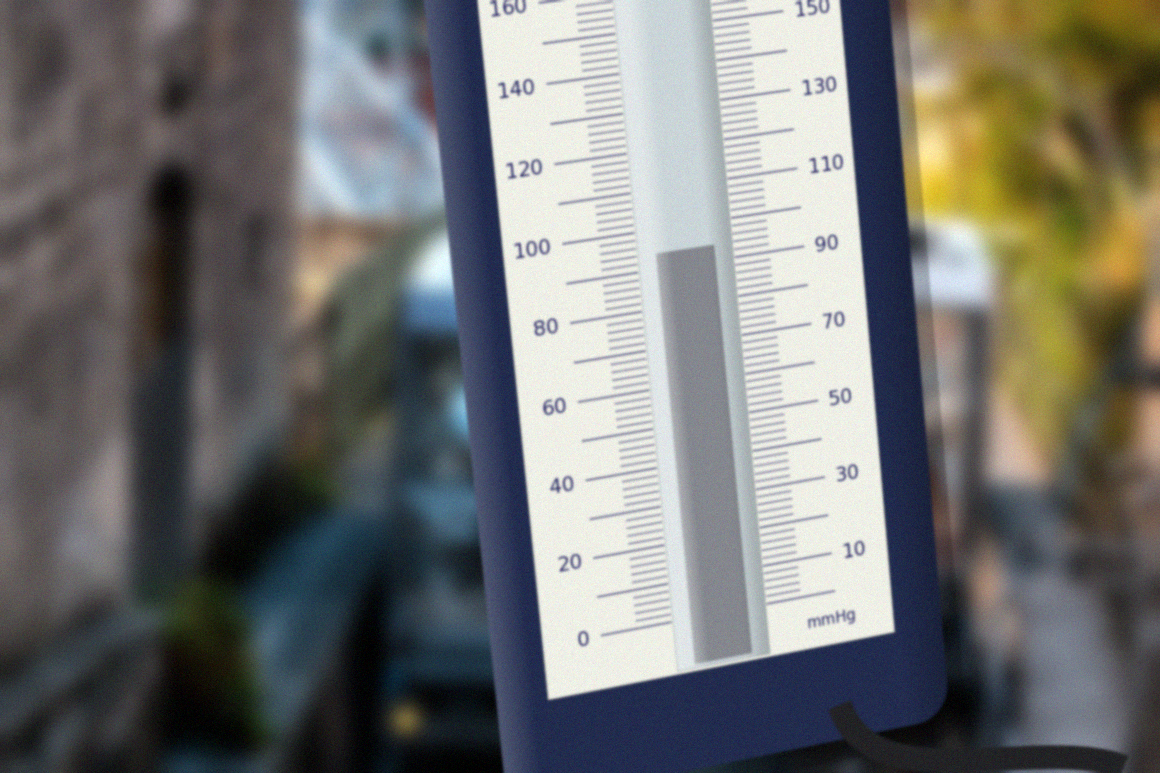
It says 94 mmHg
